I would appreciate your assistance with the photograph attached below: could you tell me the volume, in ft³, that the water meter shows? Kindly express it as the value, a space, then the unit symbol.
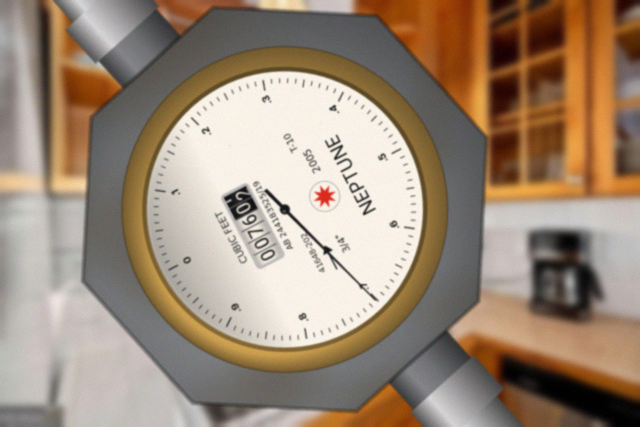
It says 7601.70 ft³
